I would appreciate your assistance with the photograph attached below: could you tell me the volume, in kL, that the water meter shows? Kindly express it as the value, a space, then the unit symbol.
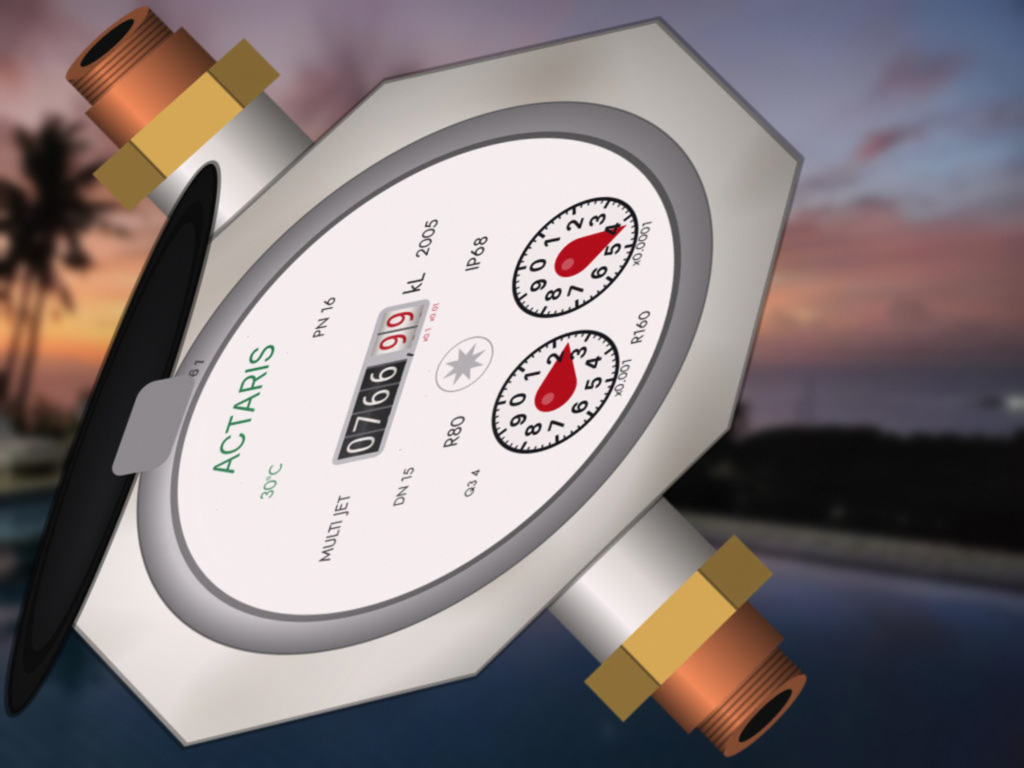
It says 766.9924 kL
